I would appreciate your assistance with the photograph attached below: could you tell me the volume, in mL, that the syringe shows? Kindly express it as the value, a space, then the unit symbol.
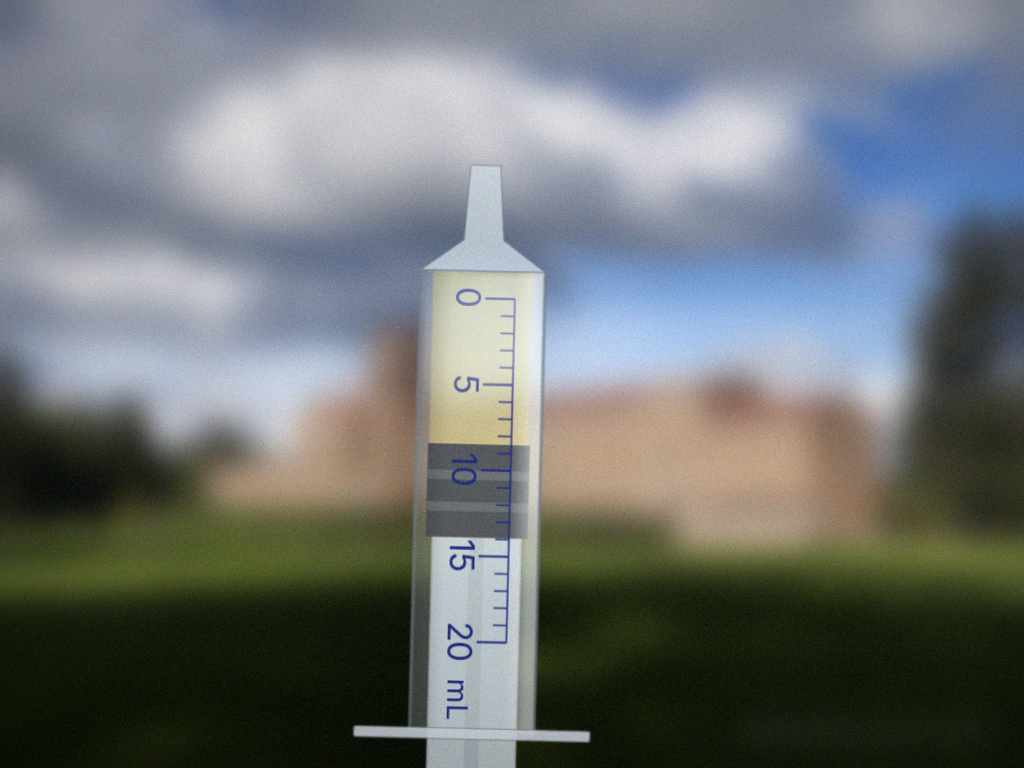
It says 8.5 mL
